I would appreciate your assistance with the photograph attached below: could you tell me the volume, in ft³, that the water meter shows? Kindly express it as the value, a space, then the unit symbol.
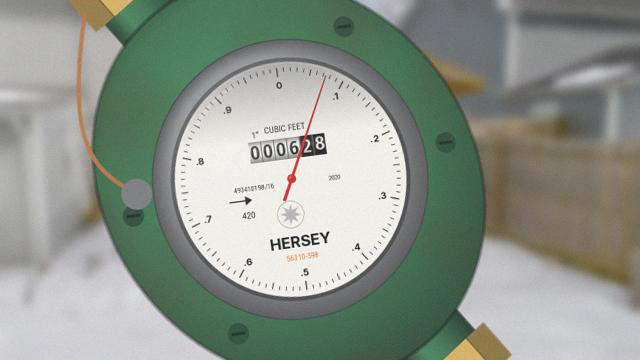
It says 628.07 ft³
